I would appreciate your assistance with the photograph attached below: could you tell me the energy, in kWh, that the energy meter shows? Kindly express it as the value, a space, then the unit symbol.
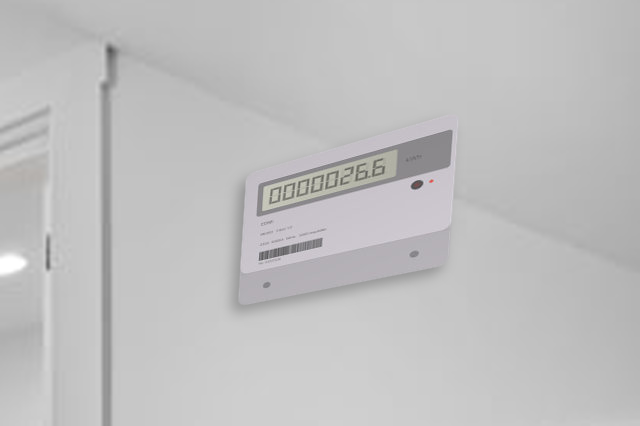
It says 26.6 kWh
